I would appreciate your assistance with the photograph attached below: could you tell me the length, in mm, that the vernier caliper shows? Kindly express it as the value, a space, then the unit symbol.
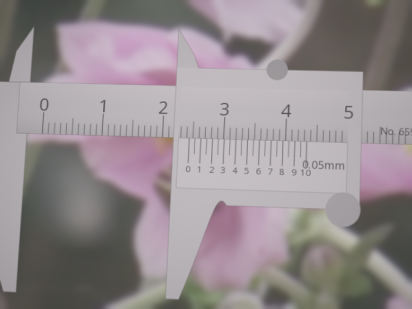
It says 24.4 mm
